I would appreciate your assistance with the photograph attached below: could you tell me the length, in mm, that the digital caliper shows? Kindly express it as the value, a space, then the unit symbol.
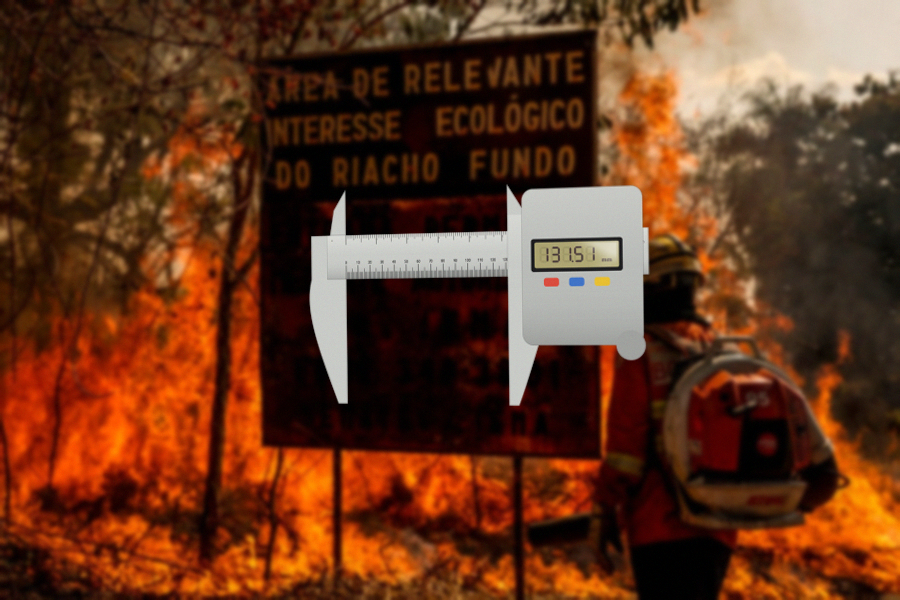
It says 131.51 mm
